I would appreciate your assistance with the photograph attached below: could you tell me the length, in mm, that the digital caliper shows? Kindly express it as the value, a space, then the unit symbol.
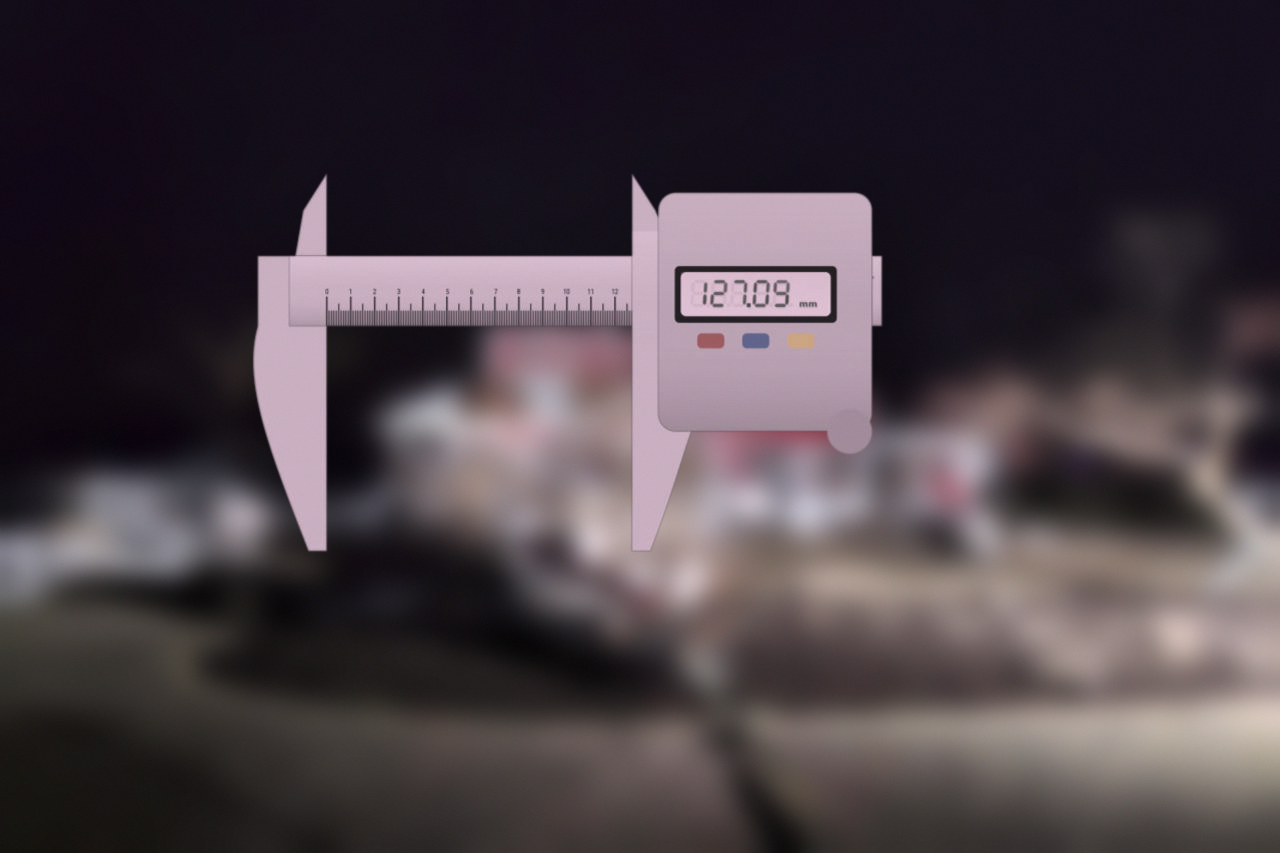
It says 127.09 mm
